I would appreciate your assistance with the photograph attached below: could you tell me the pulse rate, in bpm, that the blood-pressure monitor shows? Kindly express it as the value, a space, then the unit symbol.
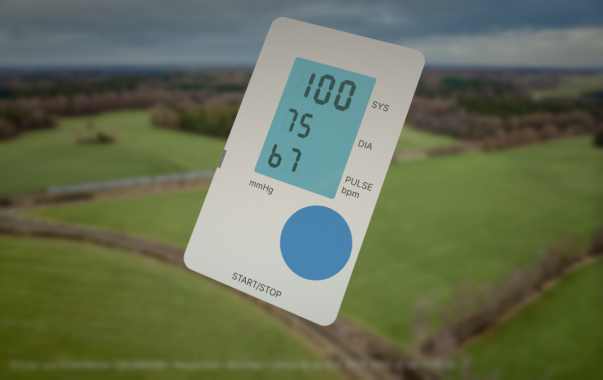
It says 67 bpm
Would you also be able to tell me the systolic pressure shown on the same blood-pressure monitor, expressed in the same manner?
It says 100 mmHg
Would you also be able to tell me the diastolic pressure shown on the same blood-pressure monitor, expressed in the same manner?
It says 75 mmHg
